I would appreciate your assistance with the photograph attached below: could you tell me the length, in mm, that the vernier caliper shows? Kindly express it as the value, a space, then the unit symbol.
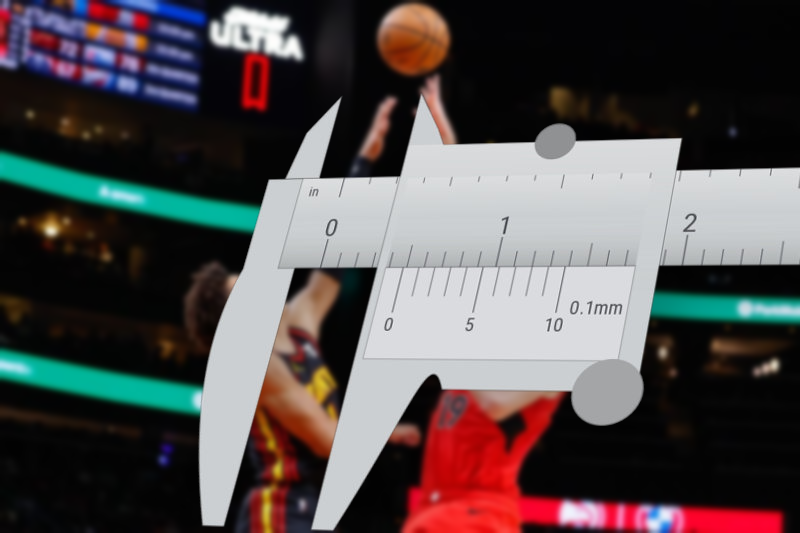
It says 4.8 mm
